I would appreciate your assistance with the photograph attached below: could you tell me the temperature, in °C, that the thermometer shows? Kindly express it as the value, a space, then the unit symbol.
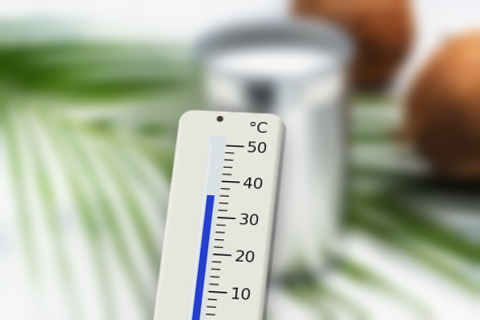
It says 36 °C
